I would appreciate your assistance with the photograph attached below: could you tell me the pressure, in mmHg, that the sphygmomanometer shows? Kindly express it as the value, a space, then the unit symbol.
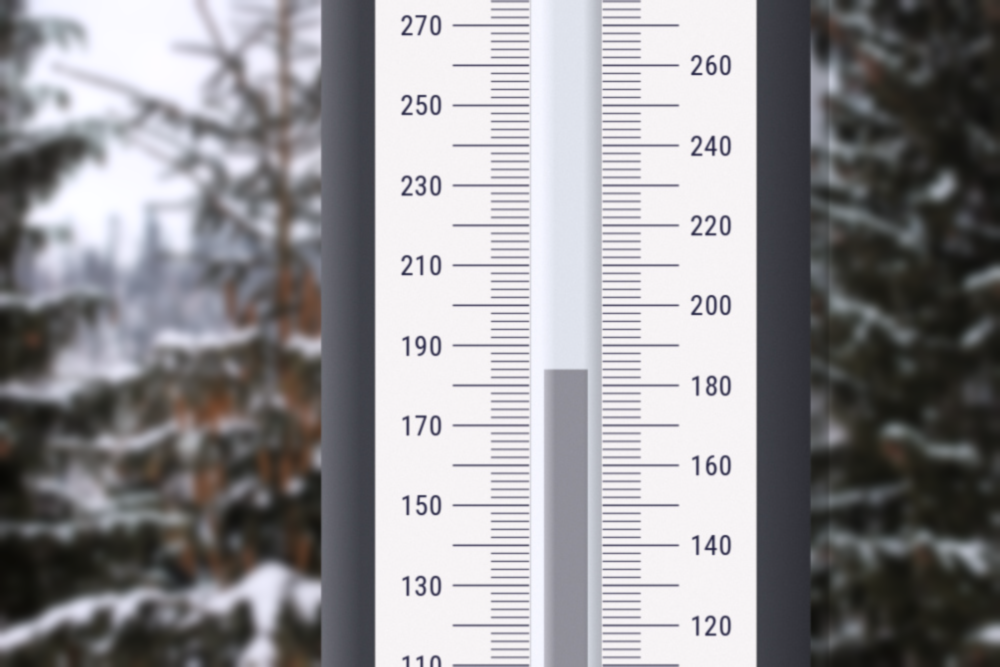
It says 184 mmHg
